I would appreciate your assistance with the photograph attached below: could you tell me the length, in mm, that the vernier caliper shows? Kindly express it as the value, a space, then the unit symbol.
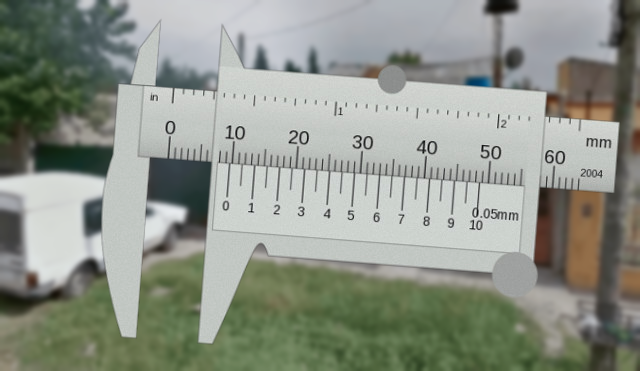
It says 9.6 mm
